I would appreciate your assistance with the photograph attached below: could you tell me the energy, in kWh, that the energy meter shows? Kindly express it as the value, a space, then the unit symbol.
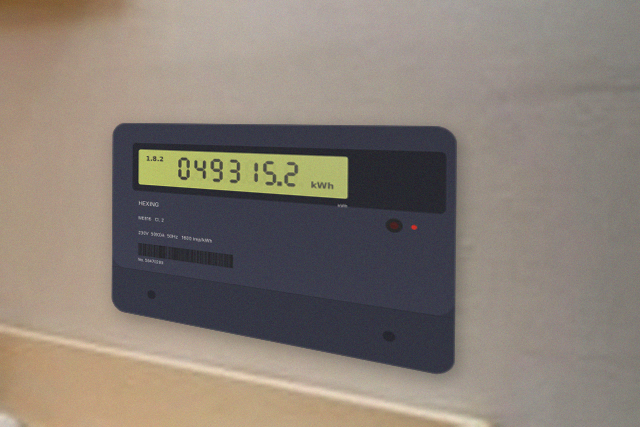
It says 49315.2 kWh
